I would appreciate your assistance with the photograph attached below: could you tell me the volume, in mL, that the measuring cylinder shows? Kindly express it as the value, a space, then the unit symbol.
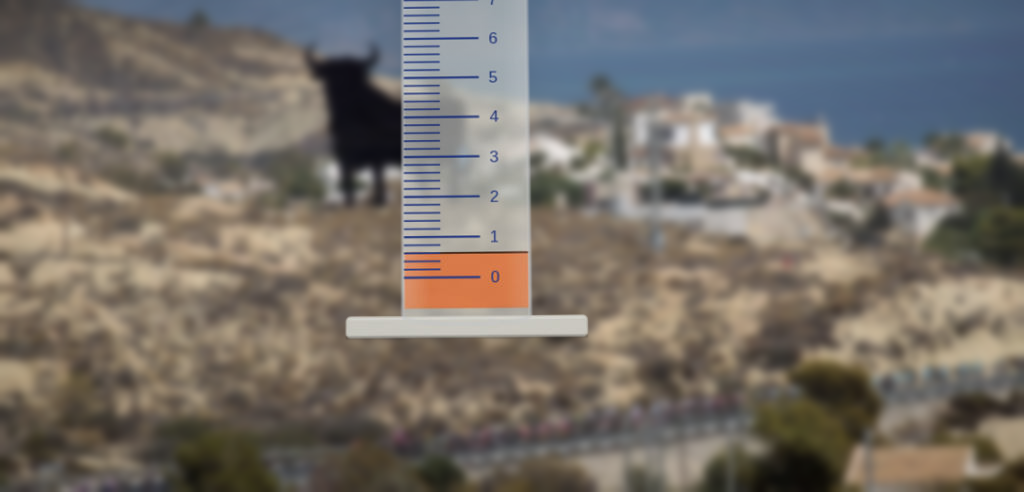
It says 0.6 mL
